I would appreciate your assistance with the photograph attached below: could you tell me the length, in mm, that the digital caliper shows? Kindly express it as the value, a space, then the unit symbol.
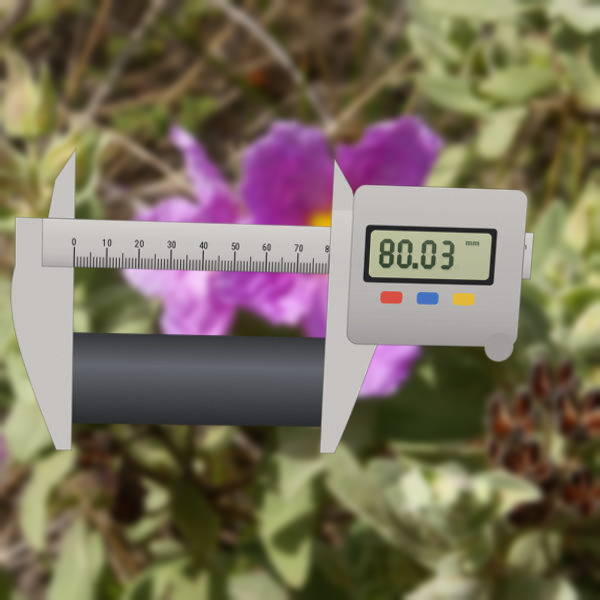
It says 80.03 mm
